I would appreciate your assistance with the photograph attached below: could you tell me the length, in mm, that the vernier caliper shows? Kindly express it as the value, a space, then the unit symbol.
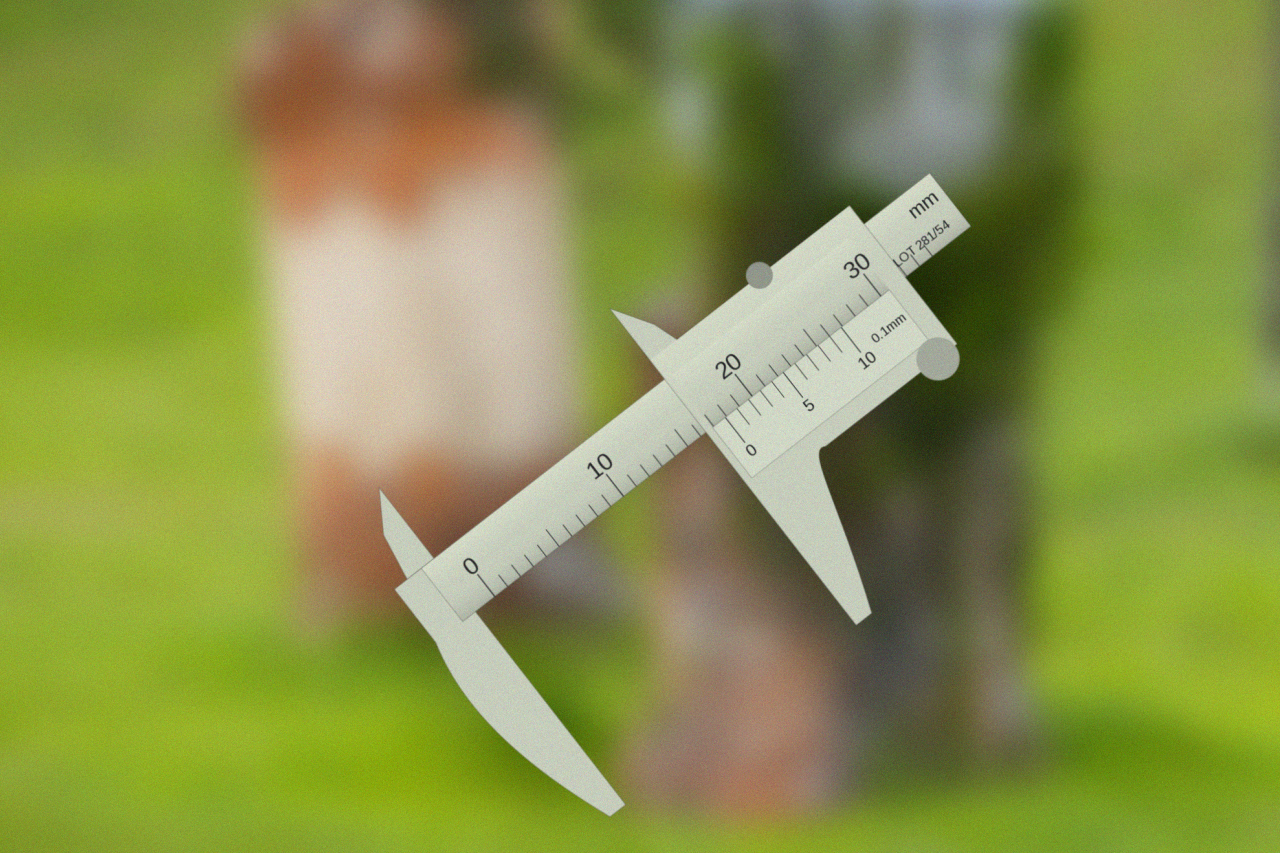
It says 17.9 mm
